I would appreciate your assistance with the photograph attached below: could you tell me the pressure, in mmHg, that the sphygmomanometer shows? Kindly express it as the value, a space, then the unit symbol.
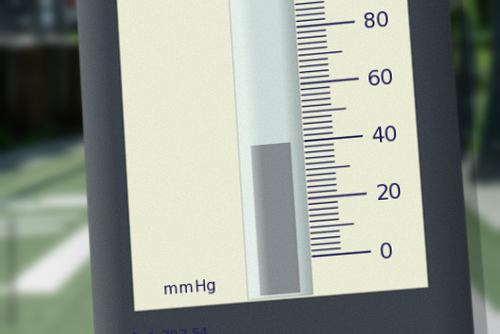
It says 40 mmHg
